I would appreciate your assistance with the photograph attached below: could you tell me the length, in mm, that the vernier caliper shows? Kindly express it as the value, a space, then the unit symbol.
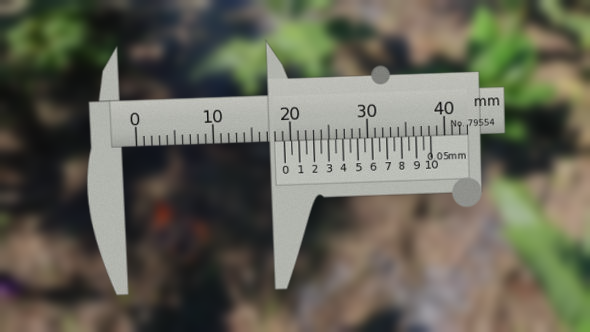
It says 19.2 mm
